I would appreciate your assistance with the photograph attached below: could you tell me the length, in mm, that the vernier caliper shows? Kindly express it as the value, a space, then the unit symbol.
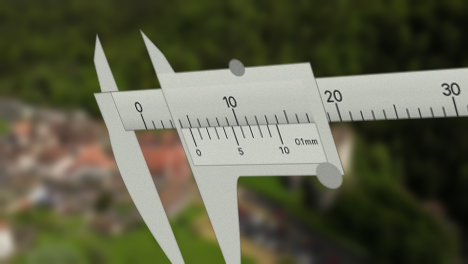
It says 4.8 mm
